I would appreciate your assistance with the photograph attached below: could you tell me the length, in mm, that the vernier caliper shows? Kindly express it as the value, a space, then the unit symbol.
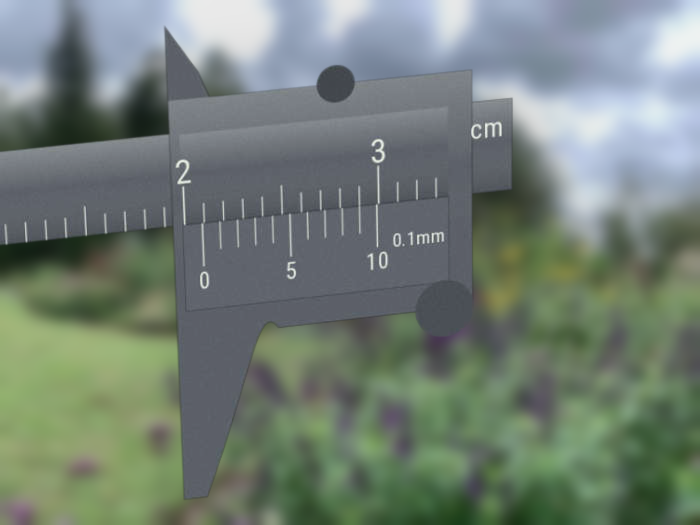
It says 20.9 mm
